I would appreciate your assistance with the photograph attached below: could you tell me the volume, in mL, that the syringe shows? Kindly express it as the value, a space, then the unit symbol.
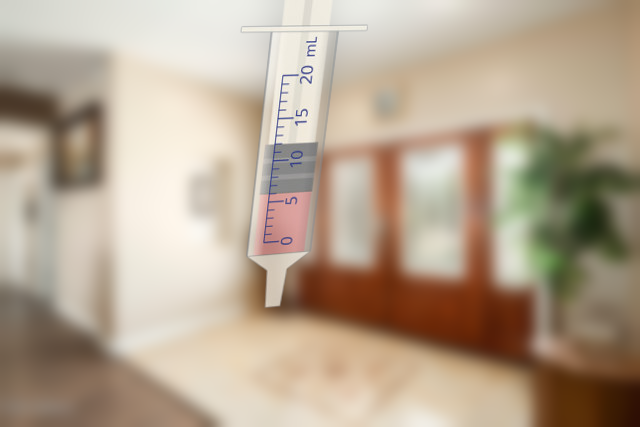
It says 6 mL
